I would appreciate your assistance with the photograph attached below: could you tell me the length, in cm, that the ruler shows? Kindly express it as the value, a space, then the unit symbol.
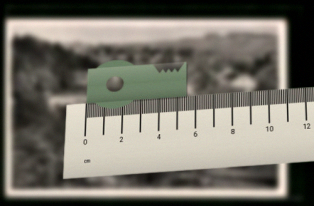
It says 5.5 cm
